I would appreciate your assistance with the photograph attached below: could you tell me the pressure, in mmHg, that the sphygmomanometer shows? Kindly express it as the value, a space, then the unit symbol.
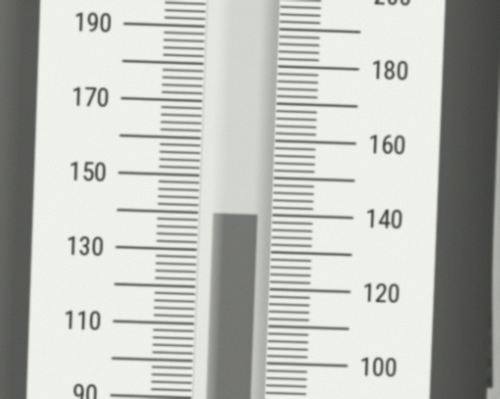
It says 140 mmHg
